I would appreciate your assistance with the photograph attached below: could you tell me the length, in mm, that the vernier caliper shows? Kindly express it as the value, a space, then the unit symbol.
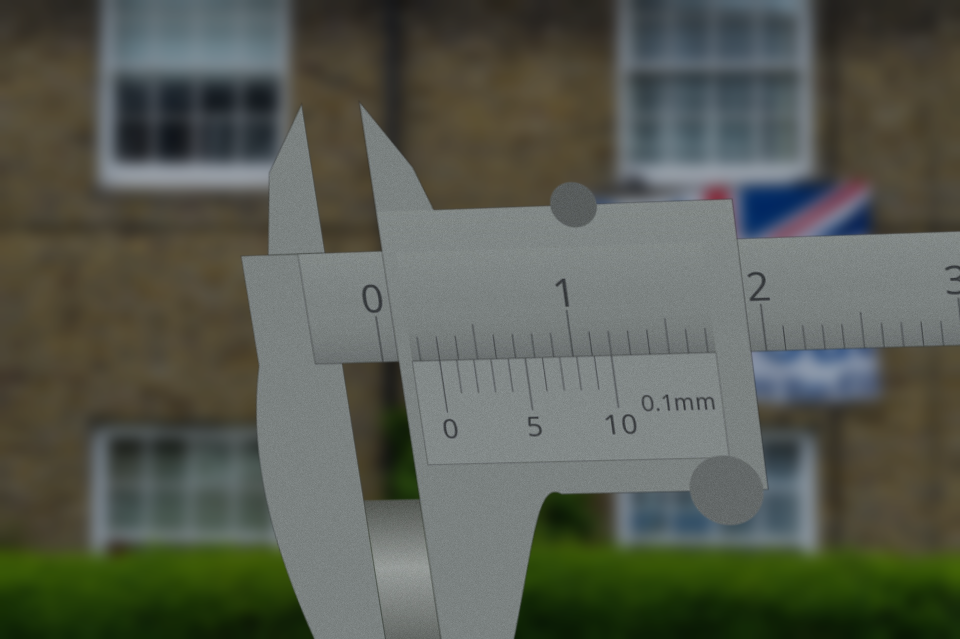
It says 3.0 mm
